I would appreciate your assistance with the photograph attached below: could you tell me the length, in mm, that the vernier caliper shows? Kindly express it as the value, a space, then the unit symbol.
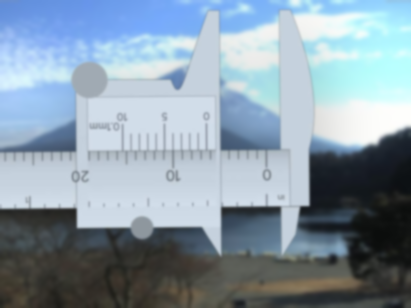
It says 6.4 mm
